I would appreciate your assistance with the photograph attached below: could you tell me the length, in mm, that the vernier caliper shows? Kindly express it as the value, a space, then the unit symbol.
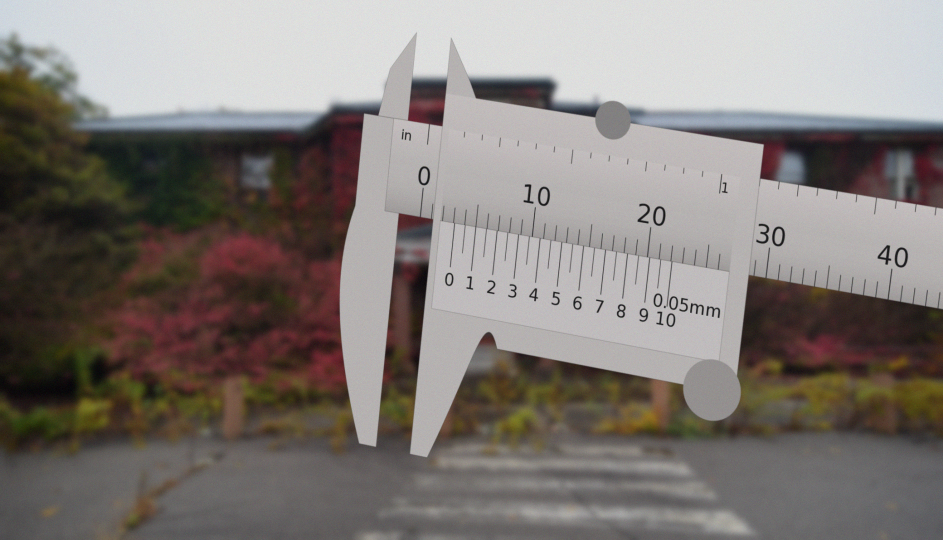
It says 3.1 mm
